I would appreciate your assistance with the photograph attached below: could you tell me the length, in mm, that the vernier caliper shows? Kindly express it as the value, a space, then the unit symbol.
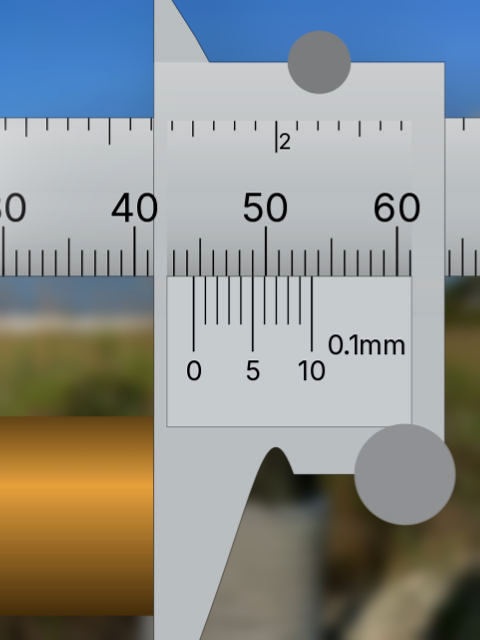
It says 44.5 mm
